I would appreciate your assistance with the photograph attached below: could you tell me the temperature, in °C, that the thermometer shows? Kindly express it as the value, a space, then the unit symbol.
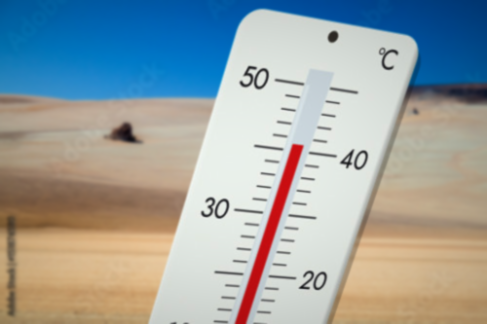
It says 41 °C
